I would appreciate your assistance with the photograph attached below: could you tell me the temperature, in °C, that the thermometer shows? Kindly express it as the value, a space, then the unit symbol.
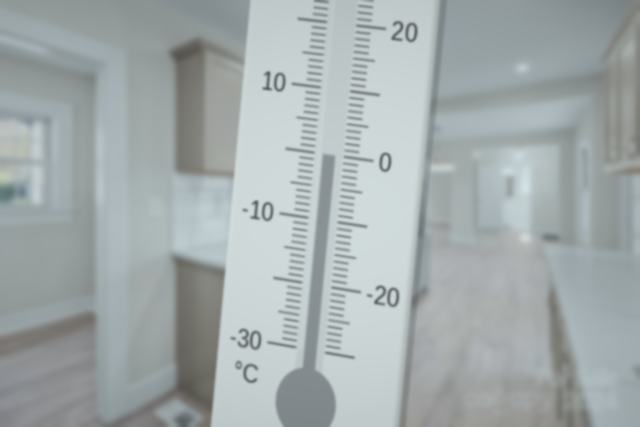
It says 0 °C
